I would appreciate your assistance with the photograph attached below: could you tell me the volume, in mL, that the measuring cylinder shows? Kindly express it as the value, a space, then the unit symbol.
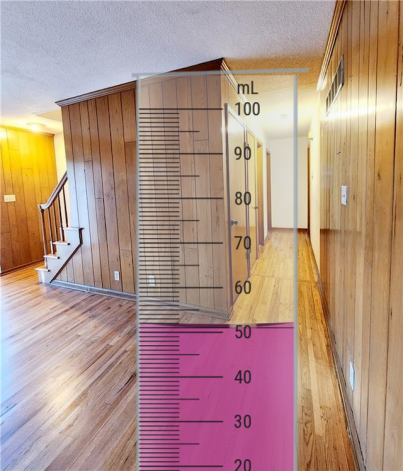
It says 51 mL
